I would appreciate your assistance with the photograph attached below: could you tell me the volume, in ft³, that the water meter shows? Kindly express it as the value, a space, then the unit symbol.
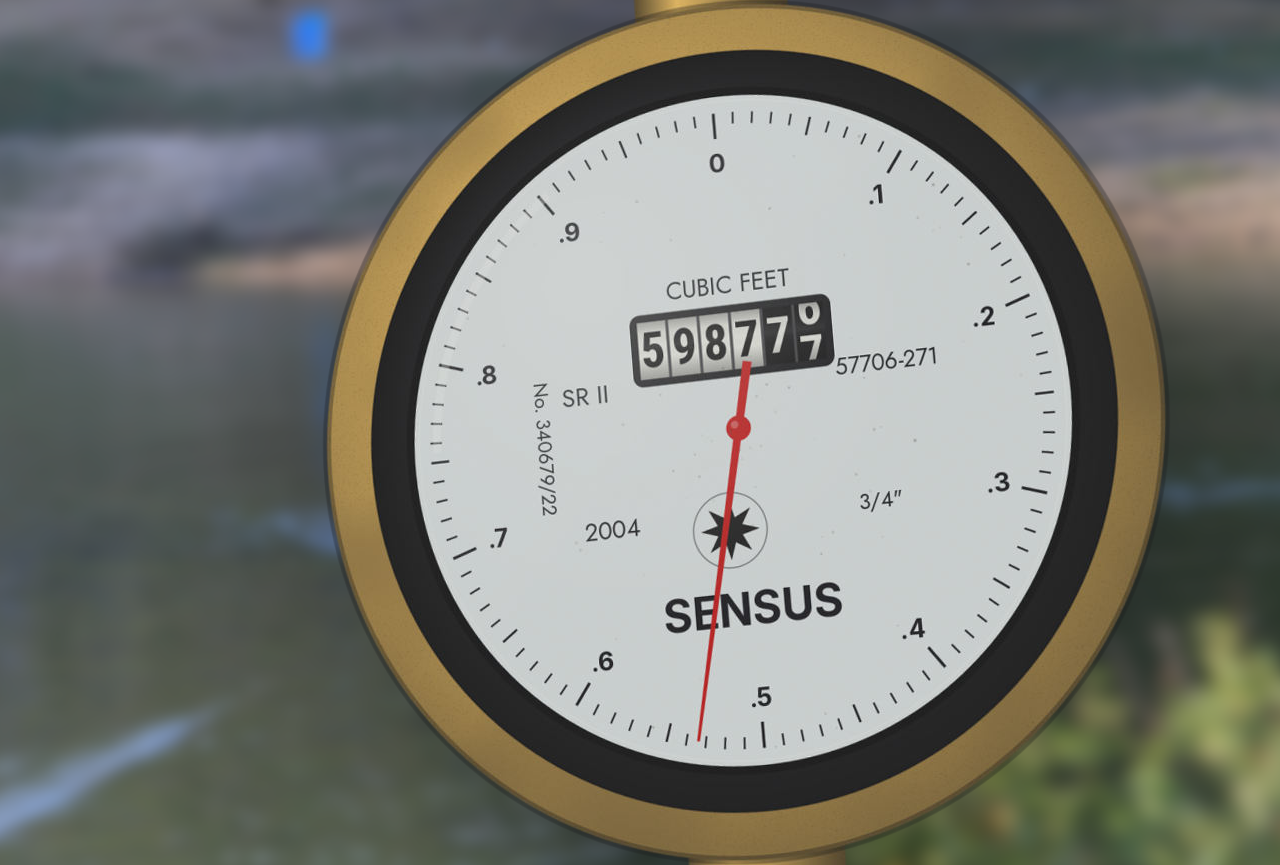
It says 598776.53 ft³
